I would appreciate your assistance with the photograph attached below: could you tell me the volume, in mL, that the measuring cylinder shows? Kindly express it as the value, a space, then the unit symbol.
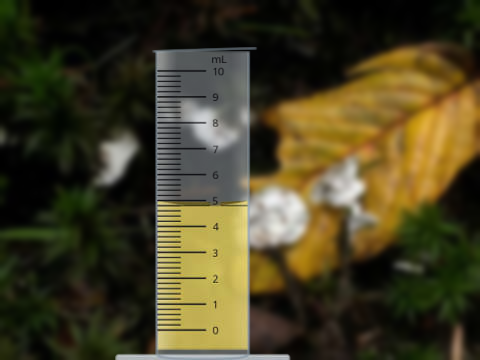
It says 4.8 mL
